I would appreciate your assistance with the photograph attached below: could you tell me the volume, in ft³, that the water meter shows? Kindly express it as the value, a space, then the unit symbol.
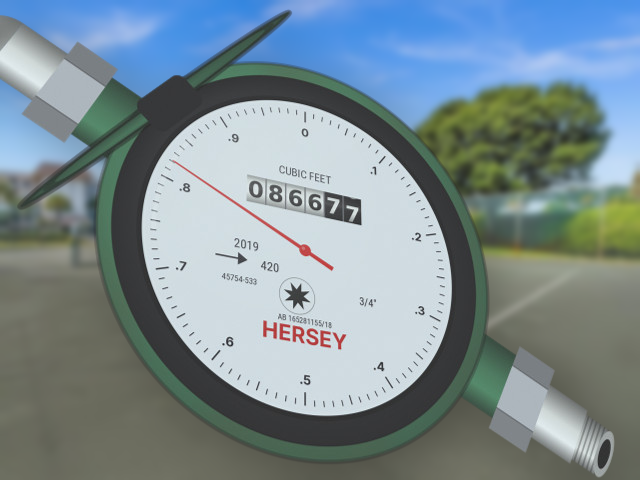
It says 86676.82 ft³
